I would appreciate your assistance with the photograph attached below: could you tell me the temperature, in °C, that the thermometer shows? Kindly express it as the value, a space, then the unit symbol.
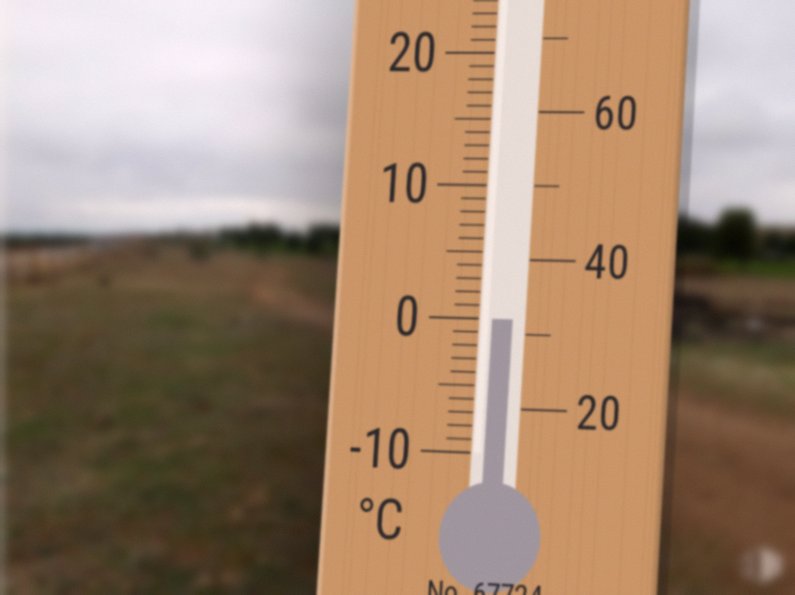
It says 0 °C
